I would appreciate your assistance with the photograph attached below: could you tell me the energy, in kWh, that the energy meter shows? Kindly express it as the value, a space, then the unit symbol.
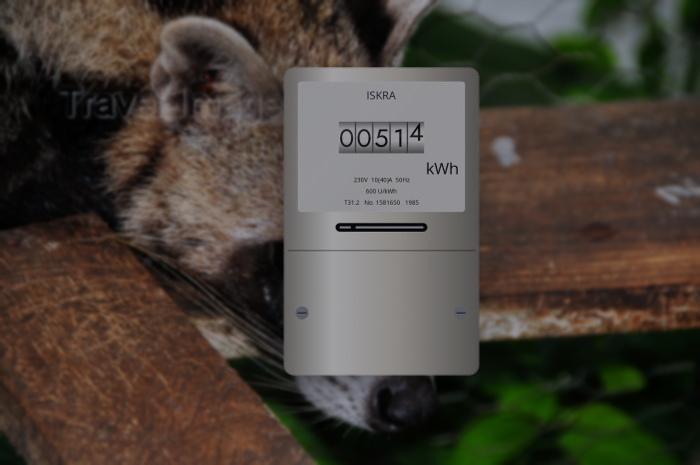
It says 514 kWh
